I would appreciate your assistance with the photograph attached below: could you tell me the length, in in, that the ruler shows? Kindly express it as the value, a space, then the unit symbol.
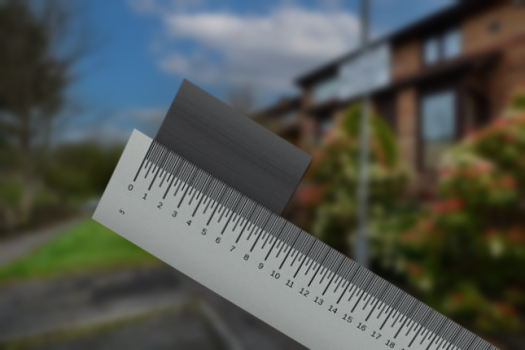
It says 8.5 in
